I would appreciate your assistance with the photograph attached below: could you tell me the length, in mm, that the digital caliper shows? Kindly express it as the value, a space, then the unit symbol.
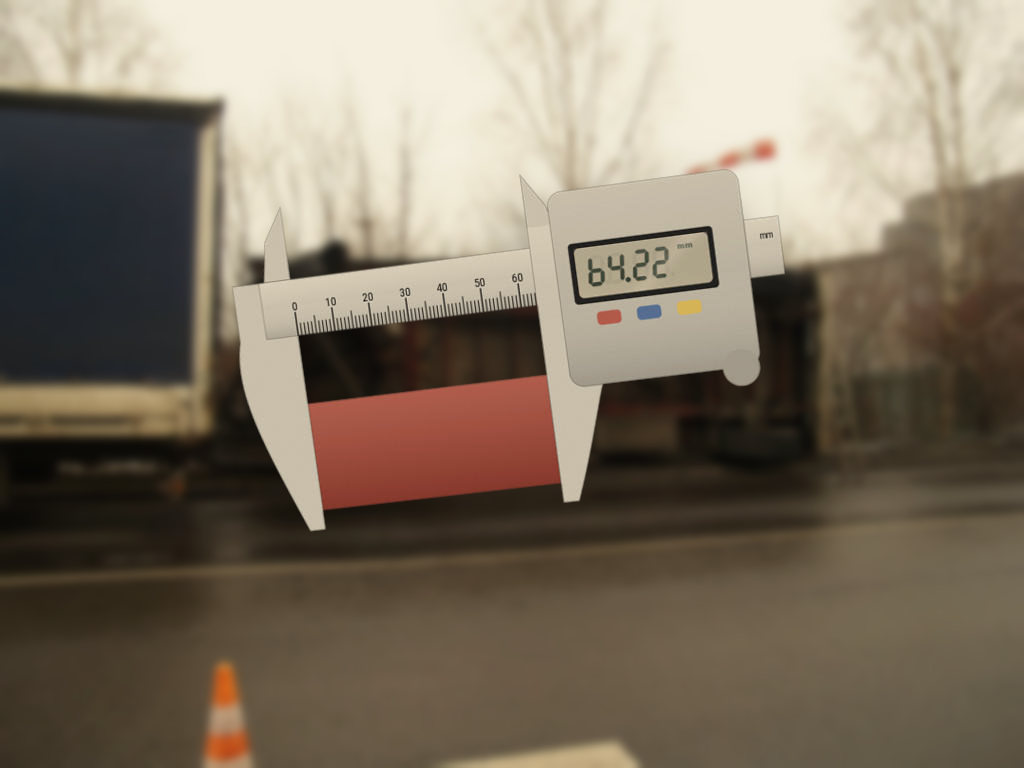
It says 64.22 mm
